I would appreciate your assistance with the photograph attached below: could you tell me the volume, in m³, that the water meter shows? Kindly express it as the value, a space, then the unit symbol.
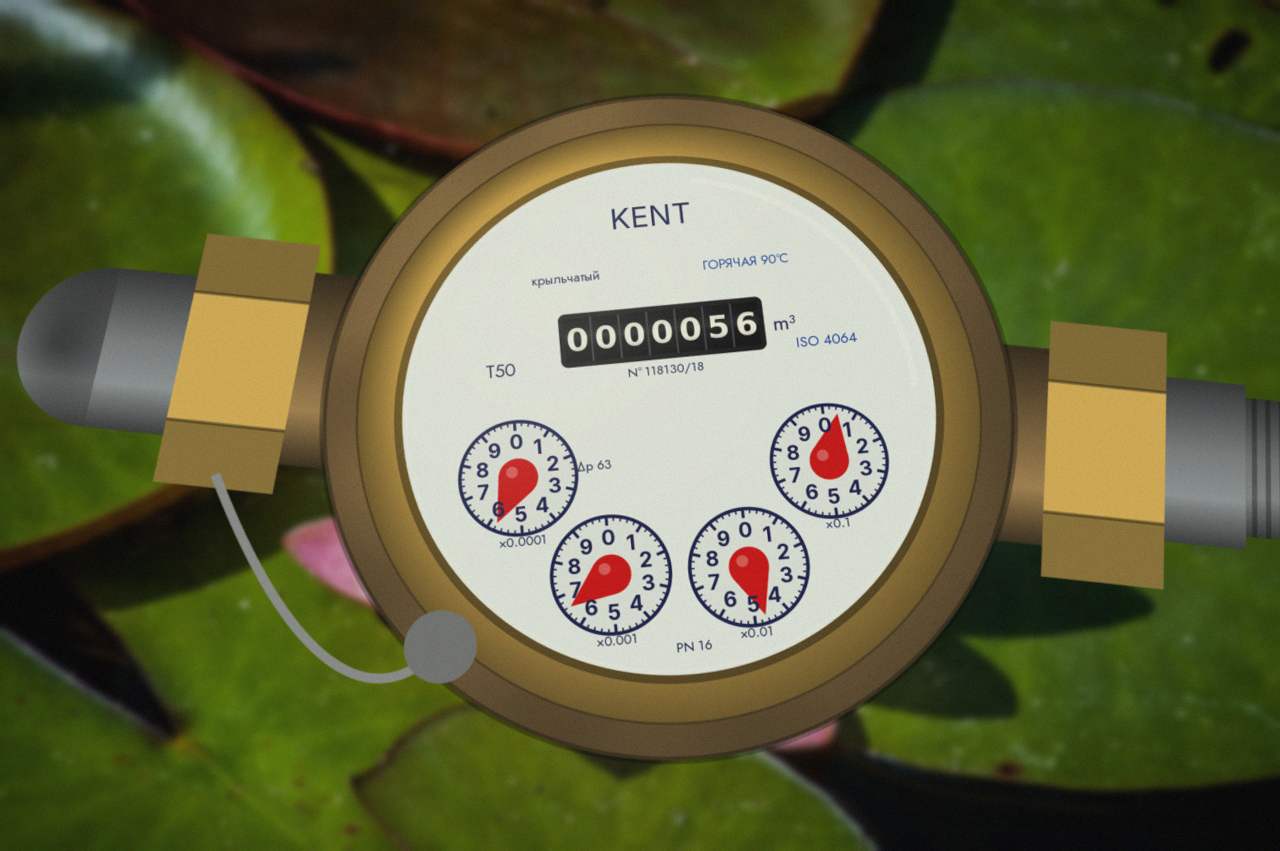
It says 56.0465 m³
